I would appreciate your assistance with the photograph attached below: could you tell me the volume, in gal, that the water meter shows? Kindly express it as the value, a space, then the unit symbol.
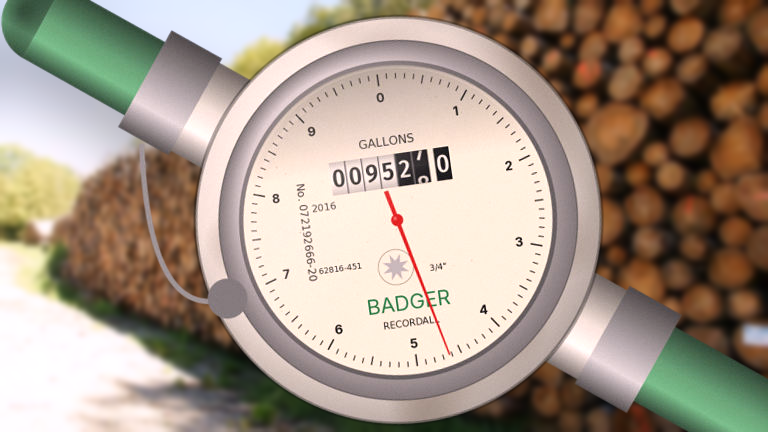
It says 95274.6 gal
